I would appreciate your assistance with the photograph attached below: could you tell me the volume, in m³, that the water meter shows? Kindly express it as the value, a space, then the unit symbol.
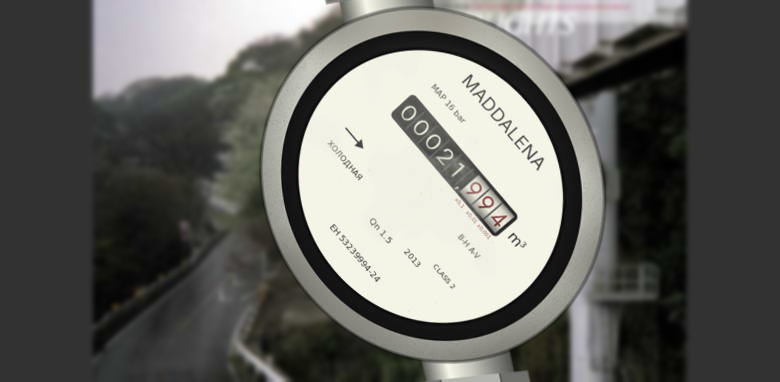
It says 21.994 m³
